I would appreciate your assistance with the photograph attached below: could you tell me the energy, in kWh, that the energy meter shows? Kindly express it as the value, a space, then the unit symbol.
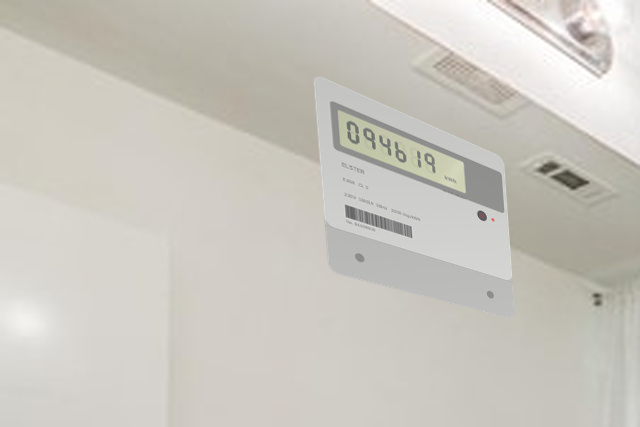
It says 94619 kWh
